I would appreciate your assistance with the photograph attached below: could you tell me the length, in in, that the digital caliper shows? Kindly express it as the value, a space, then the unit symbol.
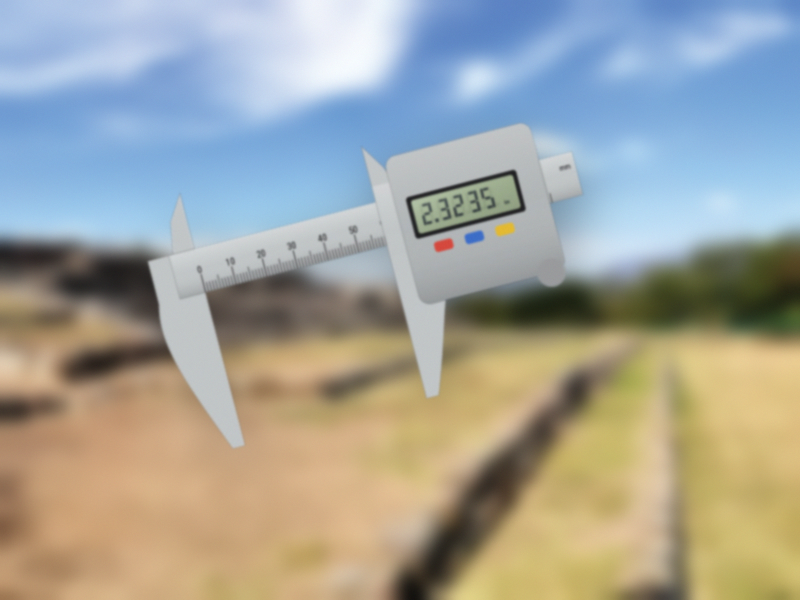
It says 2.3235 in
